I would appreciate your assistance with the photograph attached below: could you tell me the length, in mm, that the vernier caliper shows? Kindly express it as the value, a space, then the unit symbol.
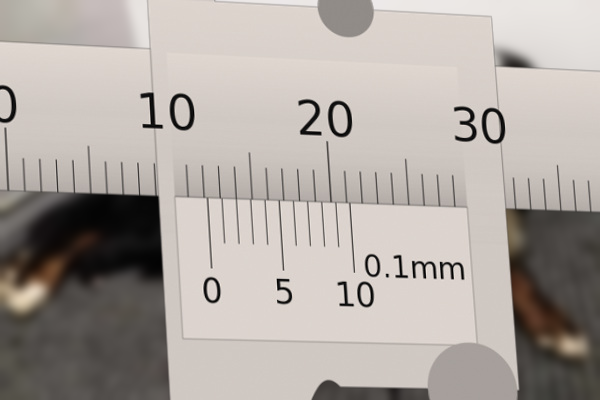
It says 12.2 mm
